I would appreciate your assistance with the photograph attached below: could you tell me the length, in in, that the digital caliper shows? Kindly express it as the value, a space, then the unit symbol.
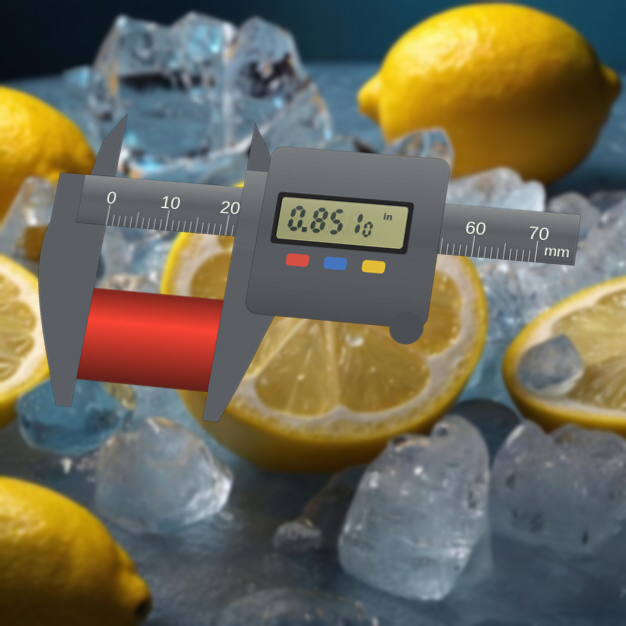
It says 0.8510 in
